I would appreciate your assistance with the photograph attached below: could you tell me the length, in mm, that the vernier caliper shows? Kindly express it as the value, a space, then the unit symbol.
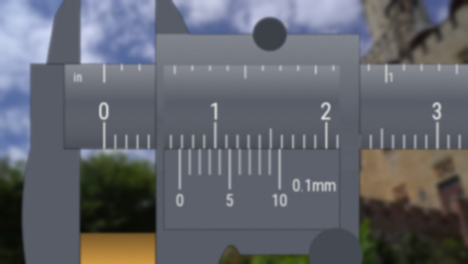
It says 6.8 mm
